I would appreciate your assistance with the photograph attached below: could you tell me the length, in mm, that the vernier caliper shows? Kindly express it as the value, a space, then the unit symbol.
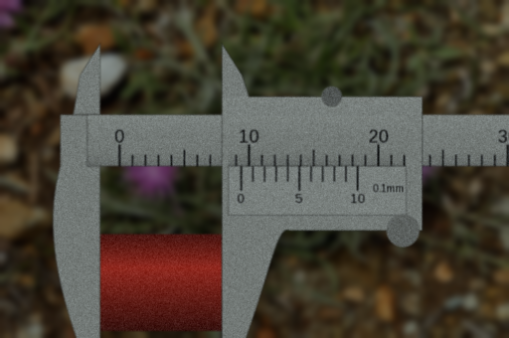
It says 9.4 mm
